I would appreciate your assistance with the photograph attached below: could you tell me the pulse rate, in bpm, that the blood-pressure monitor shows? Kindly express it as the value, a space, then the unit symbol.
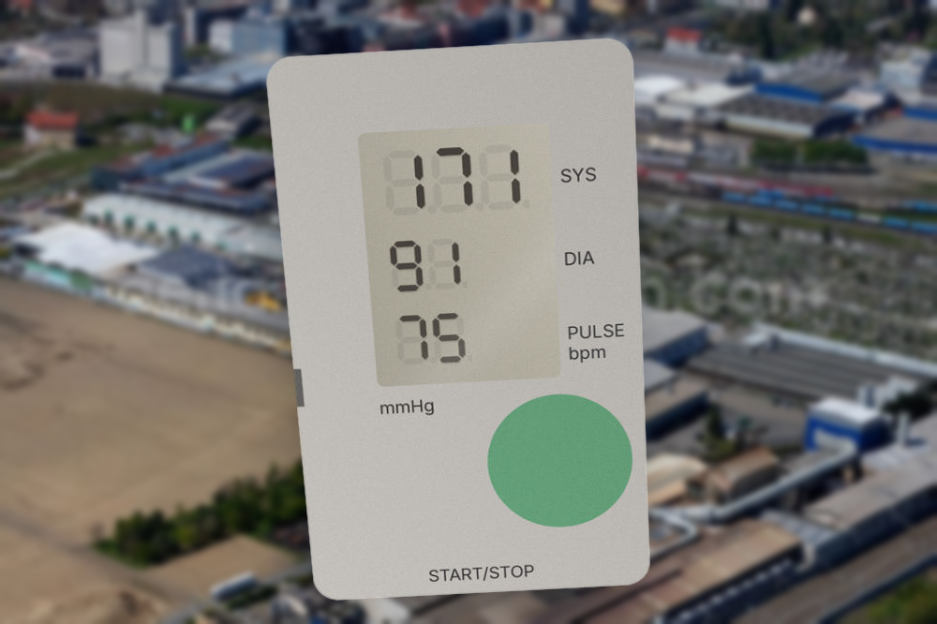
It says 75 bpm
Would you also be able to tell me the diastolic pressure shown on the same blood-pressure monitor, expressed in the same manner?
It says 91 mmHg
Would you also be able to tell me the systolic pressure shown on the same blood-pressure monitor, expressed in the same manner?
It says 171 mmHg
